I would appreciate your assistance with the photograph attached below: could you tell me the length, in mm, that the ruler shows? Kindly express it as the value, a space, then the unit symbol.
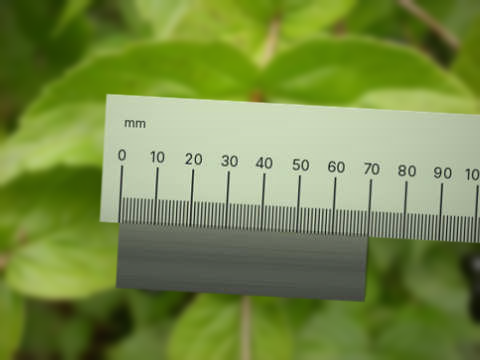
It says 70 mm
